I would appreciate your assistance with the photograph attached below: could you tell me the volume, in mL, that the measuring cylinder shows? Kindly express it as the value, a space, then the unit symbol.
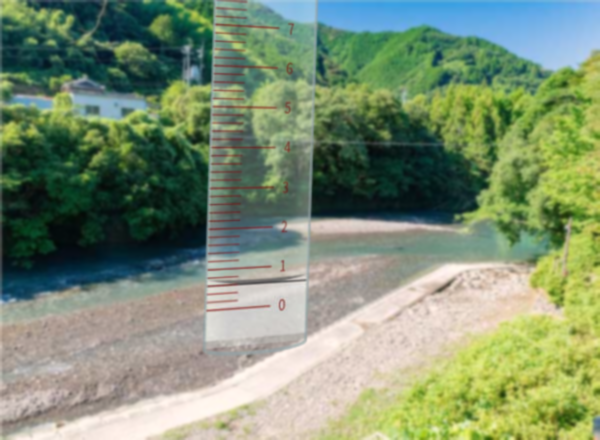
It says 0.6 mL
